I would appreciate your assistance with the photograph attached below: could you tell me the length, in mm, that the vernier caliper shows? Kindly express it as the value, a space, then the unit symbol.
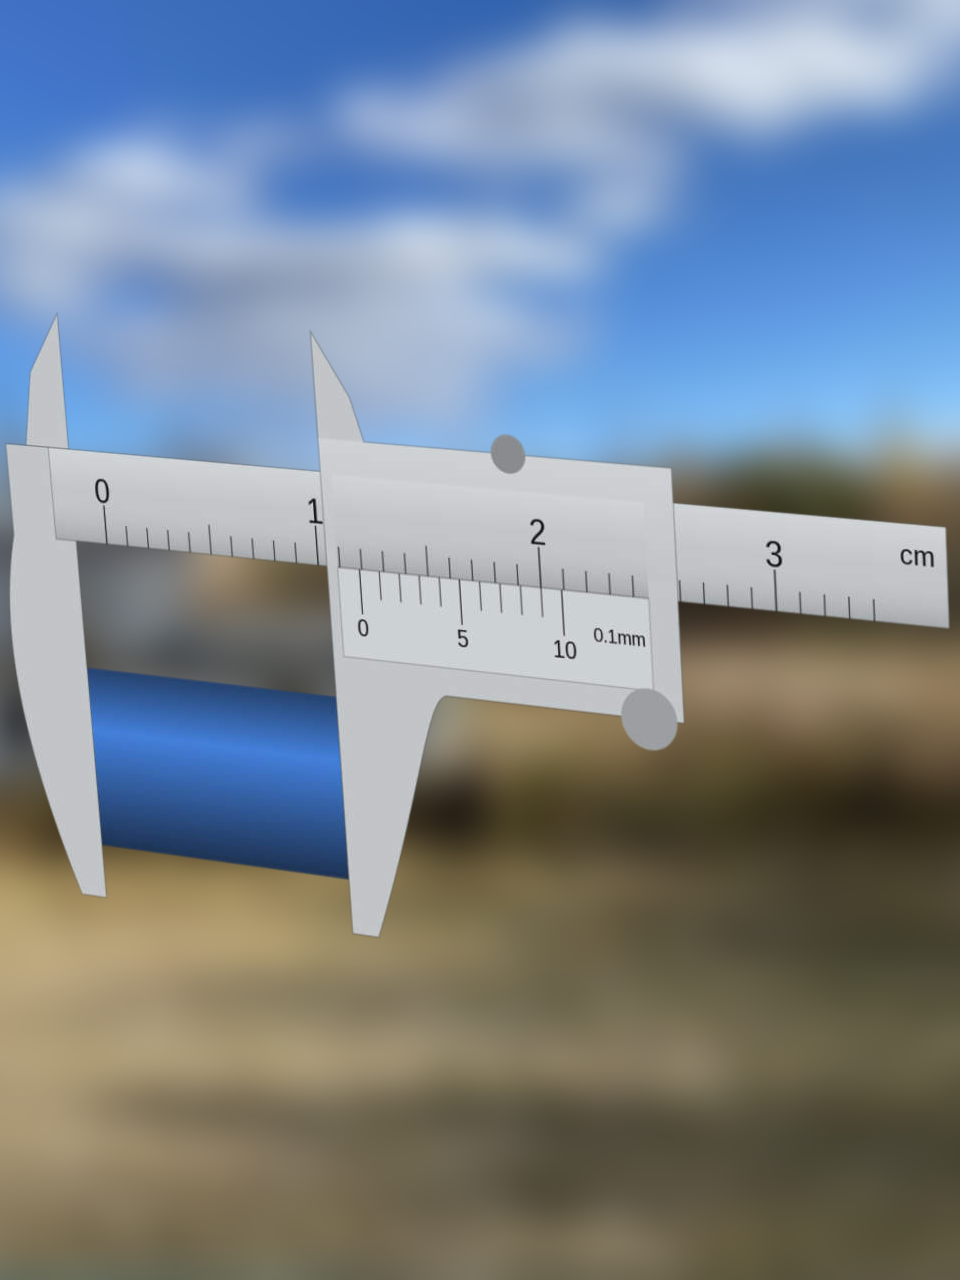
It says 11.9 mm
